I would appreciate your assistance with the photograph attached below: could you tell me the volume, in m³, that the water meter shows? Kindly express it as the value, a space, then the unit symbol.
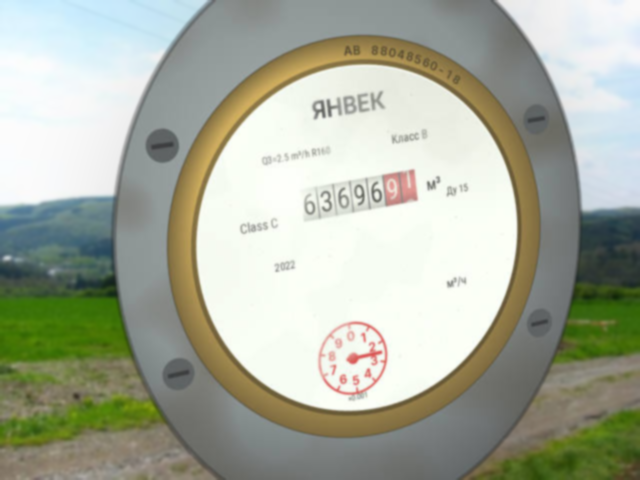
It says 63696.912 m³
